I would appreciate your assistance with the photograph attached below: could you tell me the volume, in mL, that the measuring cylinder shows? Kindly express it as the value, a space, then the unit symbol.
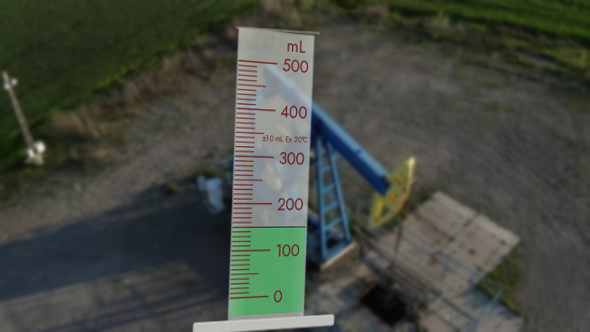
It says 150 mL
